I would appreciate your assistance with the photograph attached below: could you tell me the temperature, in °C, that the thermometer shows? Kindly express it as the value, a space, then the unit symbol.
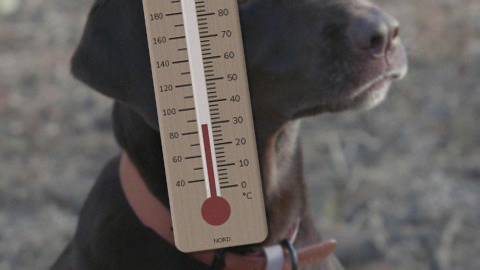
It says 30 °C
